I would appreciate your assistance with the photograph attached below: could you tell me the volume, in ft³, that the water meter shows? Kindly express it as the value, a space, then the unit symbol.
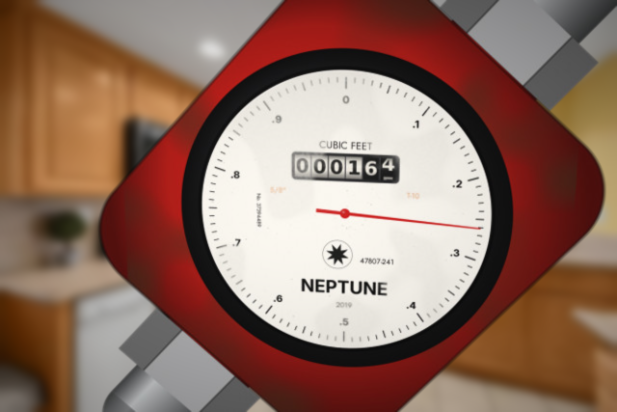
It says 164.26 ft³
